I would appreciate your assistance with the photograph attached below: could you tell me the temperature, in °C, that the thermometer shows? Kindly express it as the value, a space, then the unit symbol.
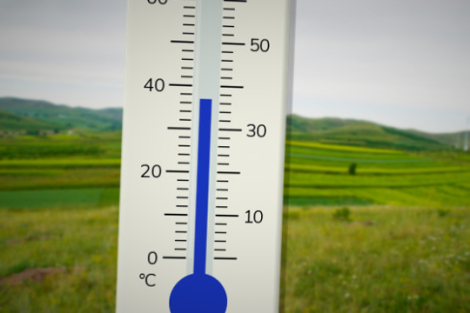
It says 37 °C
